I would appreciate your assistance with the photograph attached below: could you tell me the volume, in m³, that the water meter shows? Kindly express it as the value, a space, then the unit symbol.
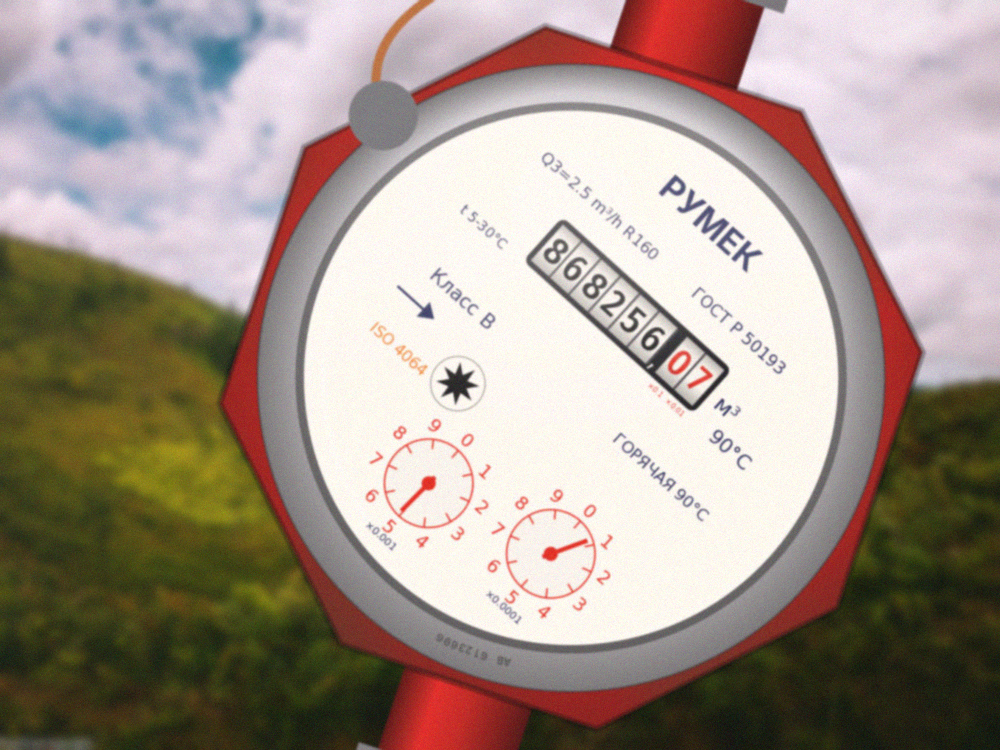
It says 868256.0750 m³
